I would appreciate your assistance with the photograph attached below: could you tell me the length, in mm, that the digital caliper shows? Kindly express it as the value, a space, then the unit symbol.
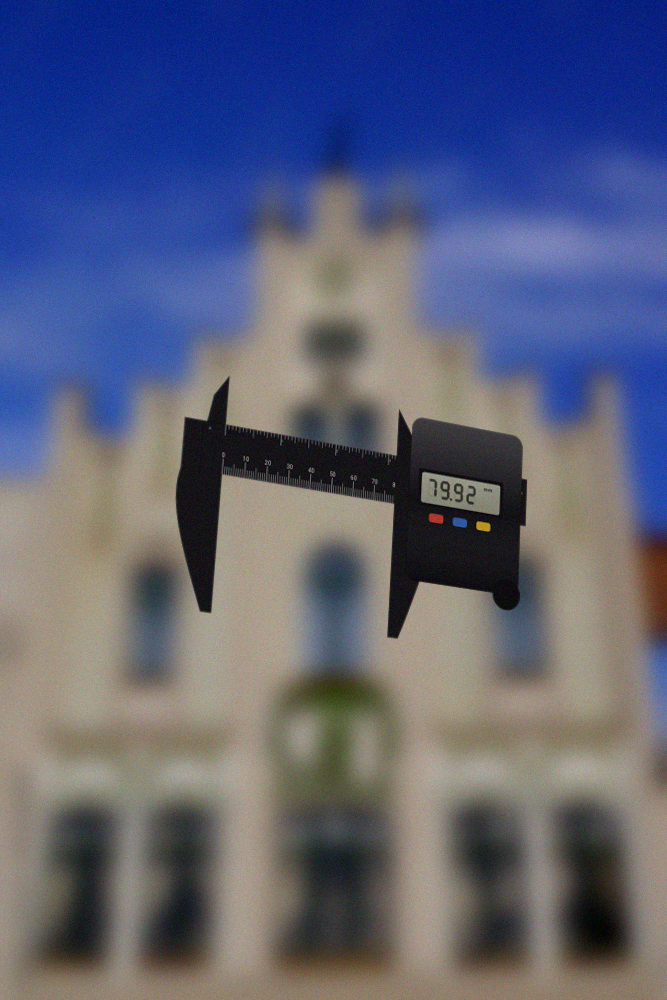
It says 79.92 mm
